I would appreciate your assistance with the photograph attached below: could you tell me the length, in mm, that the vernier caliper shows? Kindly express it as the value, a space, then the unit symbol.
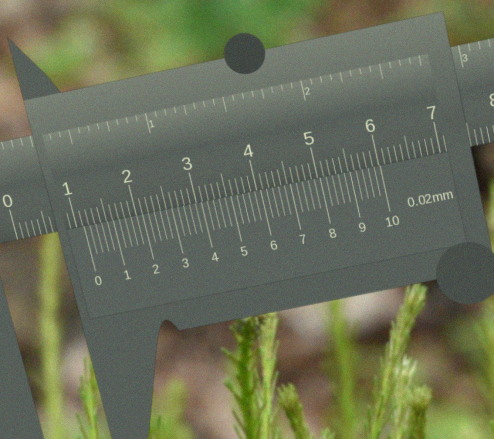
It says 11.2 mm
